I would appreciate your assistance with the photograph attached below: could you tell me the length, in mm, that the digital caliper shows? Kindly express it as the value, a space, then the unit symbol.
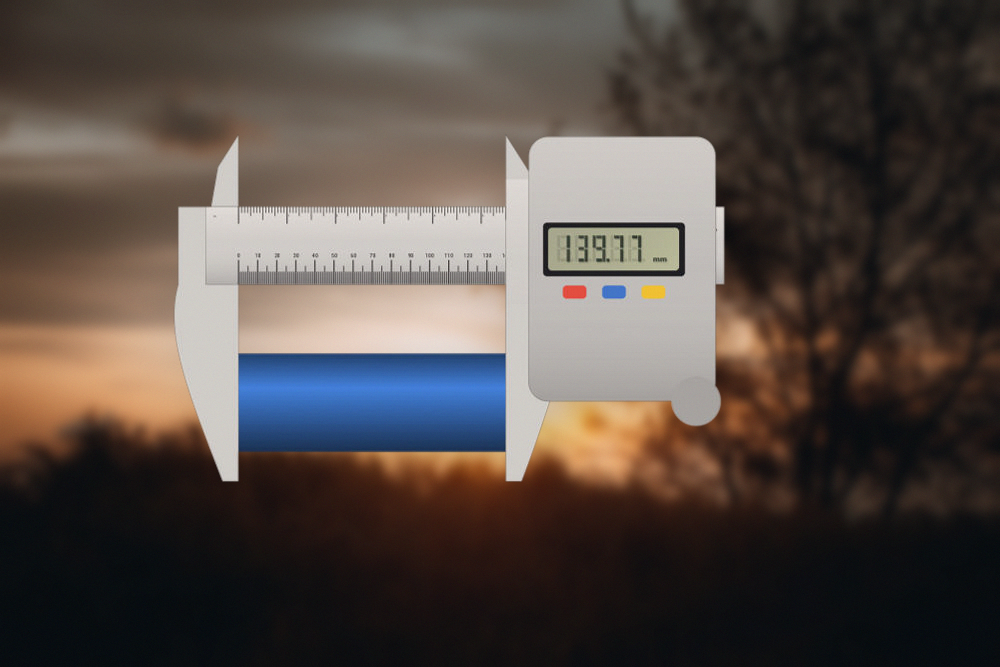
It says 139.77 mm
